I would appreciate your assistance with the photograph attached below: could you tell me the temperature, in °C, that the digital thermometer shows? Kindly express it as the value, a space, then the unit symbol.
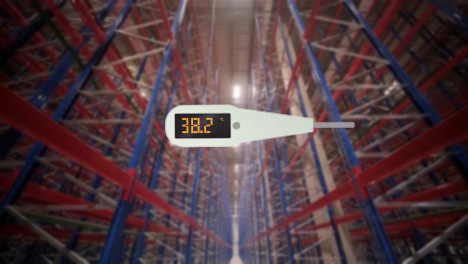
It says 38.2 °C
